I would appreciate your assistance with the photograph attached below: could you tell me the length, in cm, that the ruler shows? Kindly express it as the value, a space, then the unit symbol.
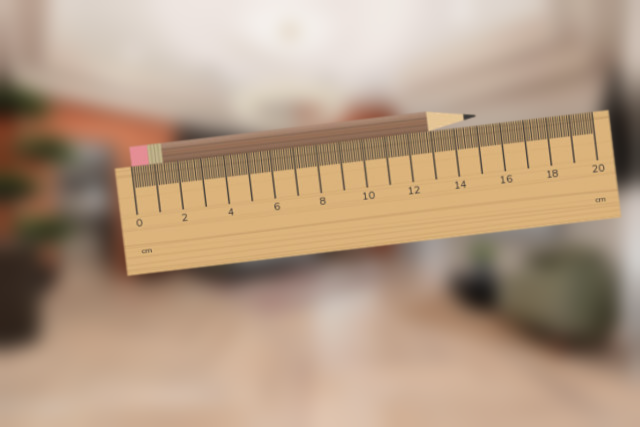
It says 15 cm
